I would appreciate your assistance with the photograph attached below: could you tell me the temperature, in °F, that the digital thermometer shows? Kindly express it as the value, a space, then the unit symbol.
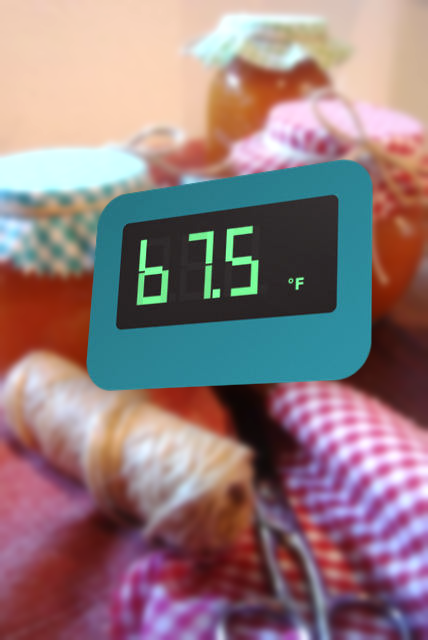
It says 67.5 °F
